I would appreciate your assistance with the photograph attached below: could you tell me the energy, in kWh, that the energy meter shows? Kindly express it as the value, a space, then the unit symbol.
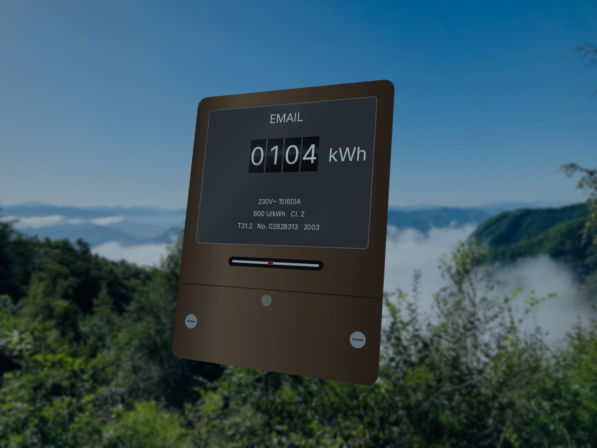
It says 104 kWh
